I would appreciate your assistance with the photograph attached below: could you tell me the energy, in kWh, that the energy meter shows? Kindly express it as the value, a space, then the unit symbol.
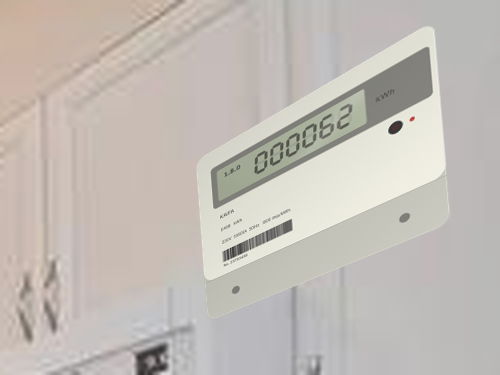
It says 62 kWh
